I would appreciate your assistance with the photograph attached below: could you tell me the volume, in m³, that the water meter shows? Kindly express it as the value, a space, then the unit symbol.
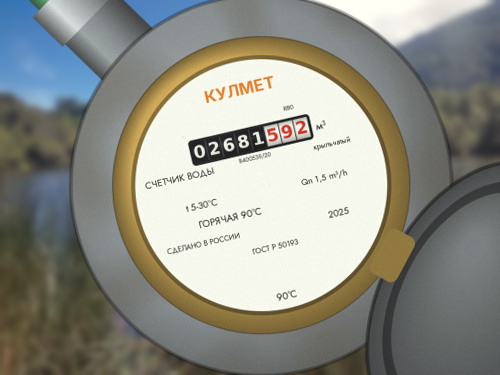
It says 2681.592 m³
